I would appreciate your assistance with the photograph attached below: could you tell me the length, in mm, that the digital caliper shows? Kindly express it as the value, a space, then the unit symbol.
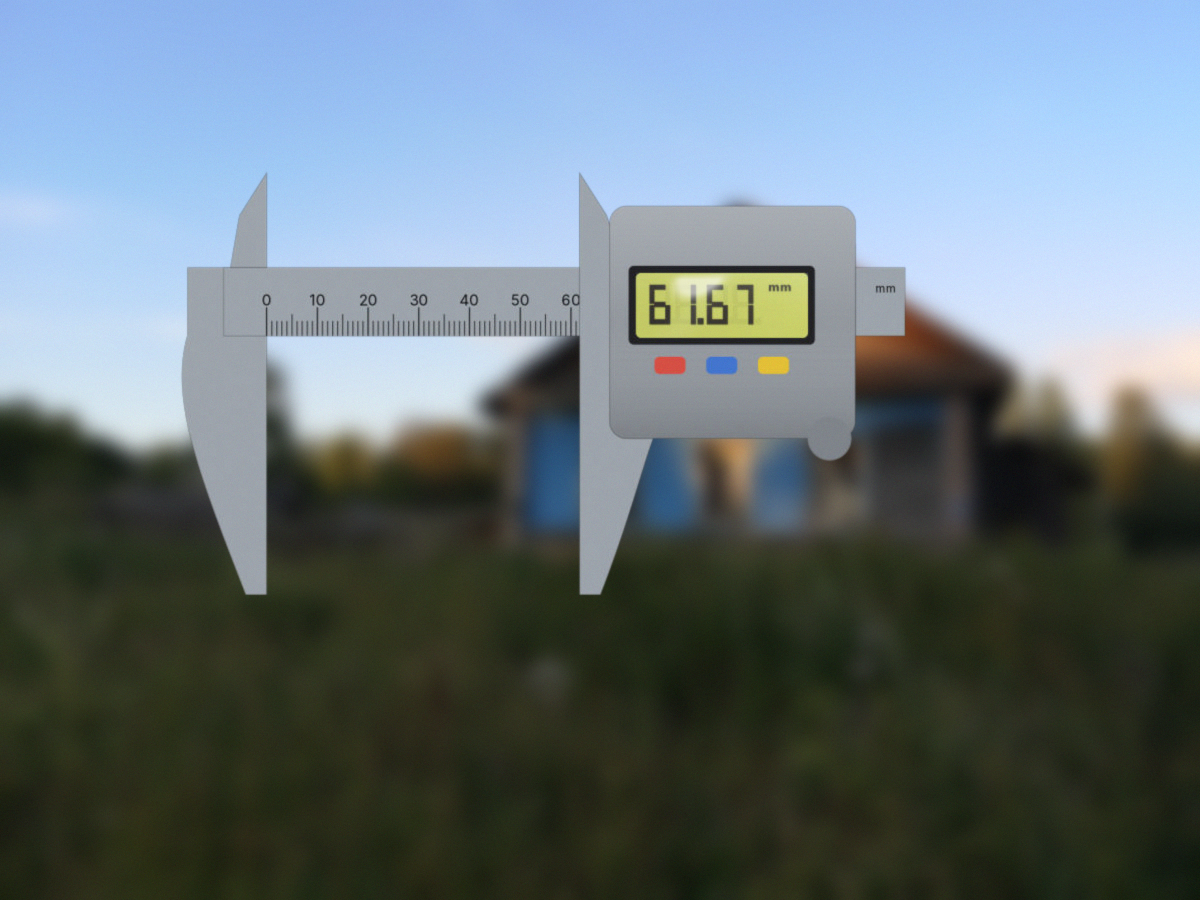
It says 61.67 mm
